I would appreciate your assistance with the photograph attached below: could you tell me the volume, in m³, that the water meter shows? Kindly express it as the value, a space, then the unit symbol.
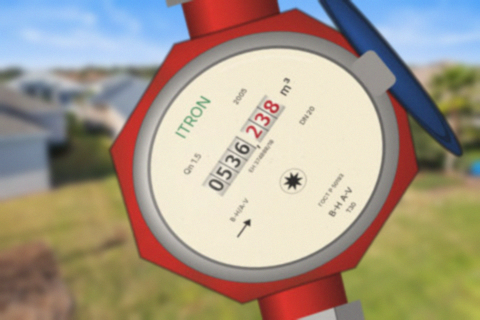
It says 536.238 m³
